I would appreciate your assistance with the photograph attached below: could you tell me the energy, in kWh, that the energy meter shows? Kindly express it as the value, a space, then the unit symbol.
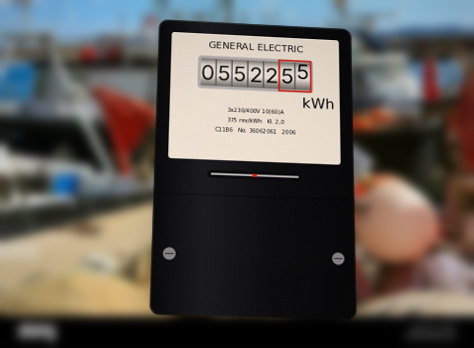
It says 5522.55 kWh
